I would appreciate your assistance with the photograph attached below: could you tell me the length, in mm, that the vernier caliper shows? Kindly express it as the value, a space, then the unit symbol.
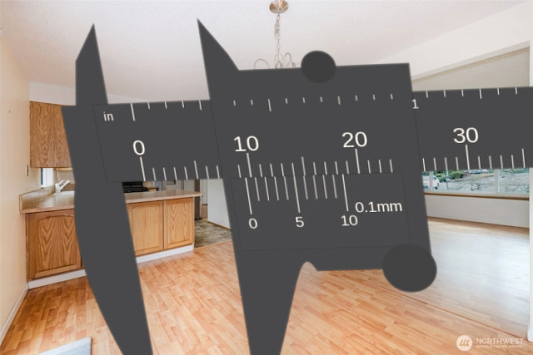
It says 9.5 mm
